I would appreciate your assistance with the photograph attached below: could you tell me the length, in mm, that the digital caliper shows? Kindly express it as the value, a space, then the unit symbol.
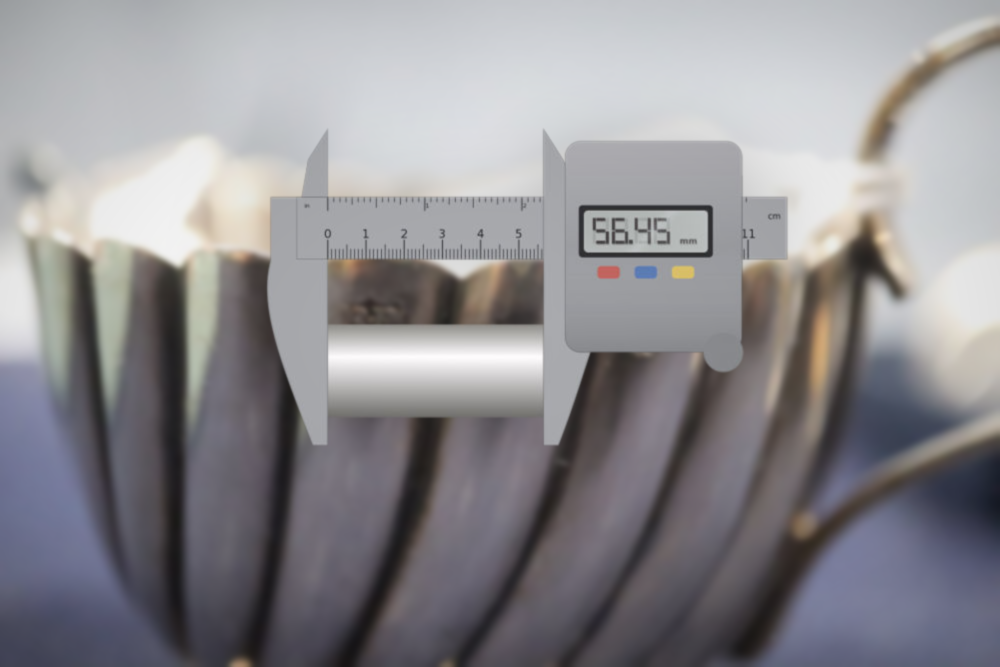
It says 56.45 mm
